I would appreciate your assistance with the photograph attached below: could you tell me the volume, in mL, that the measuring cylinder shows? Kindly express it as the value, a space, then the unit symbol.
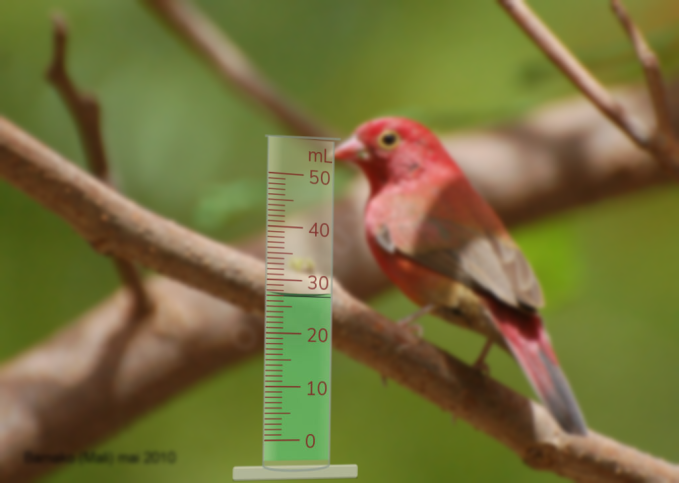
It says 27 mL
